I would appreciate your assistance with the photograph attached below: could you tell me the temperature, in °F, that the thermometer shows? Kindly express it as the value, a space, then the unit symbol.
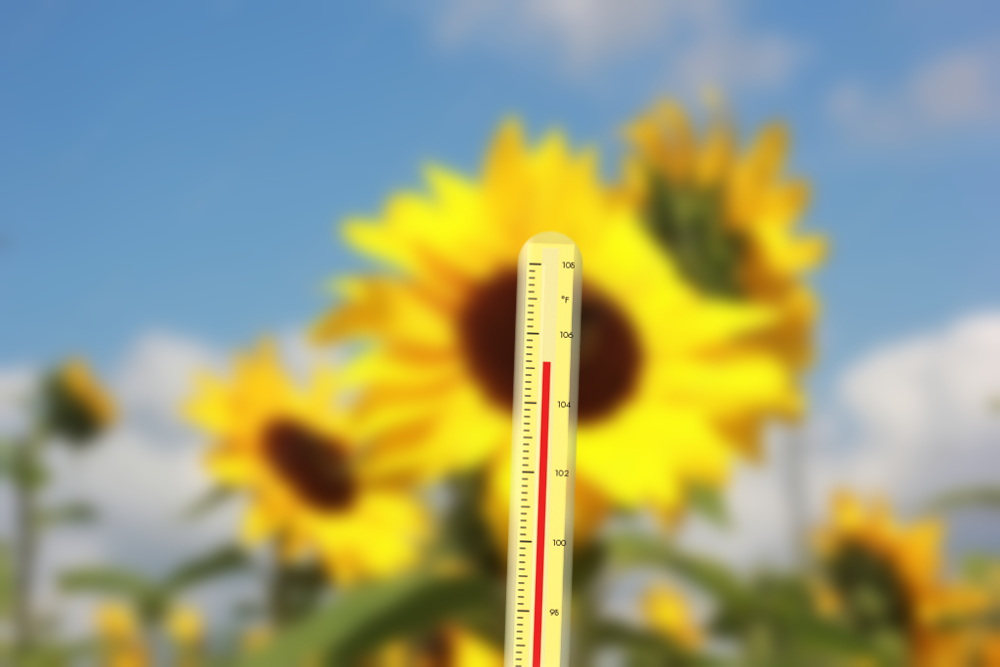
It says 105.2 °F
